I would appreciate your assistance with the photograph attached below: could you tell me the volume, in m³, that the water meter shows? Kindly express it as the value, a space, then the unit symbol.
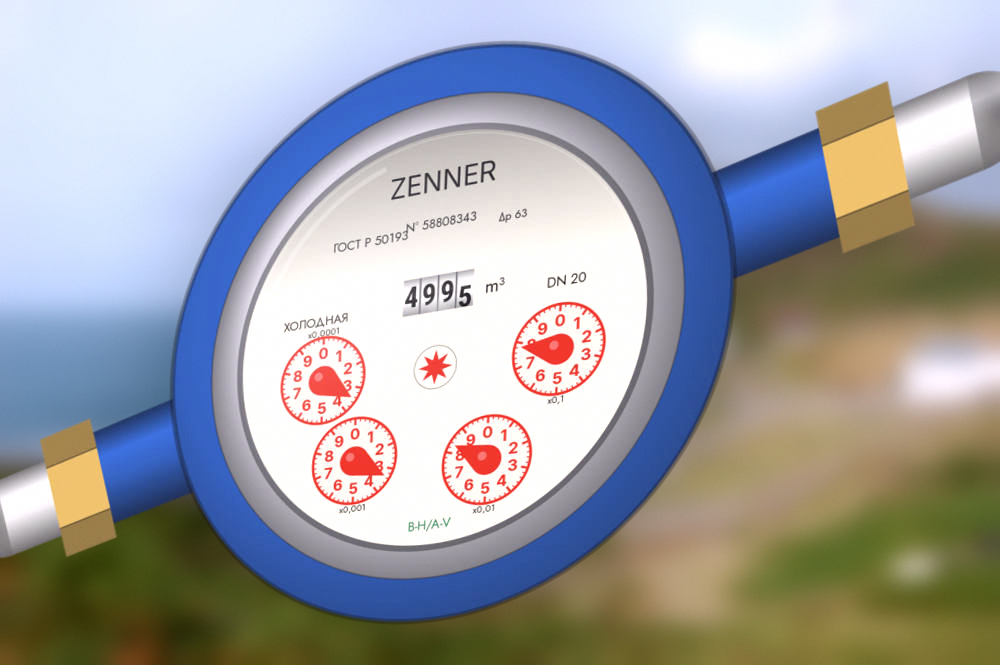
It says 4994.7833 m³
